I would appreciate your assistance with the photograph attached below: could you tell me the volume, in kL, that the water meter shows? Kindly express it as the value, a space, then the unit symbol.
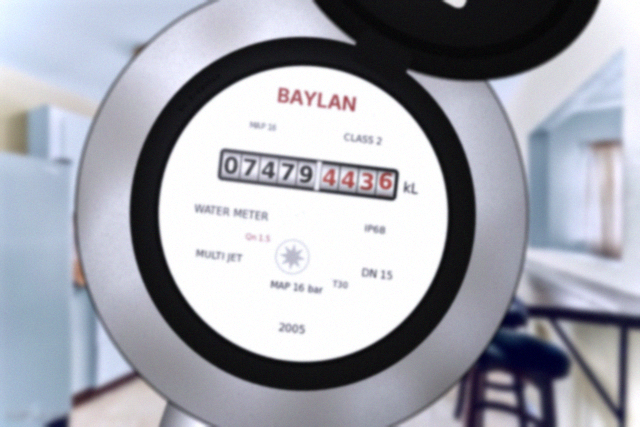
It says 7479.4436 kL
